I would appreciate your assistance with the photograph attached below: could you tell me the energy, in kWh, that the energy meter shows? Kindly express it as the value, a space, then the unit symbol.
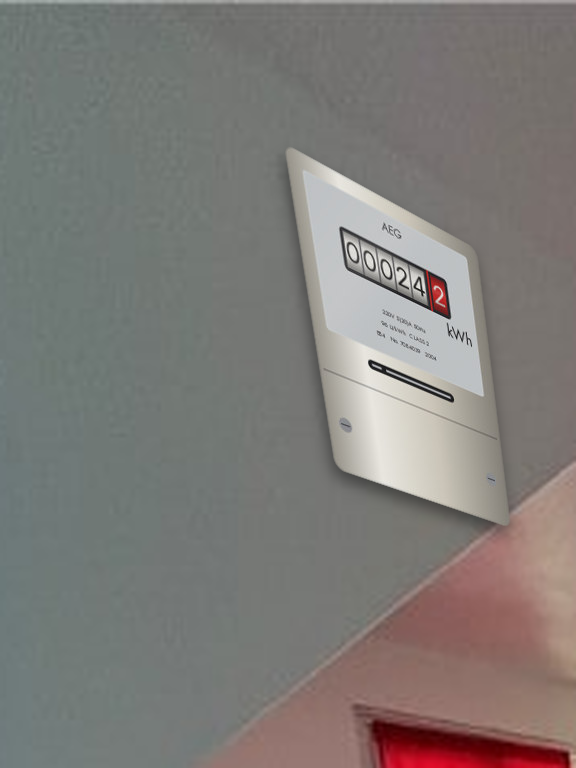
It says 24.2 kWh
